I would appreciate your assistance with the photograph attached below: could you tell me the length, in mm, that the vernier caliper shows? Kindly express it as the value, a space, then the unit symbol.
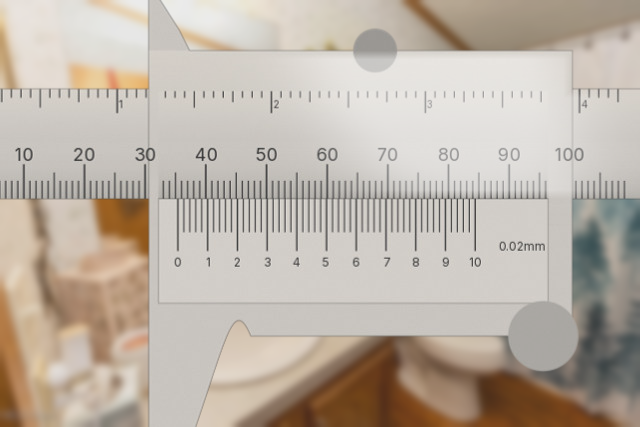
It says 35.4 mm
